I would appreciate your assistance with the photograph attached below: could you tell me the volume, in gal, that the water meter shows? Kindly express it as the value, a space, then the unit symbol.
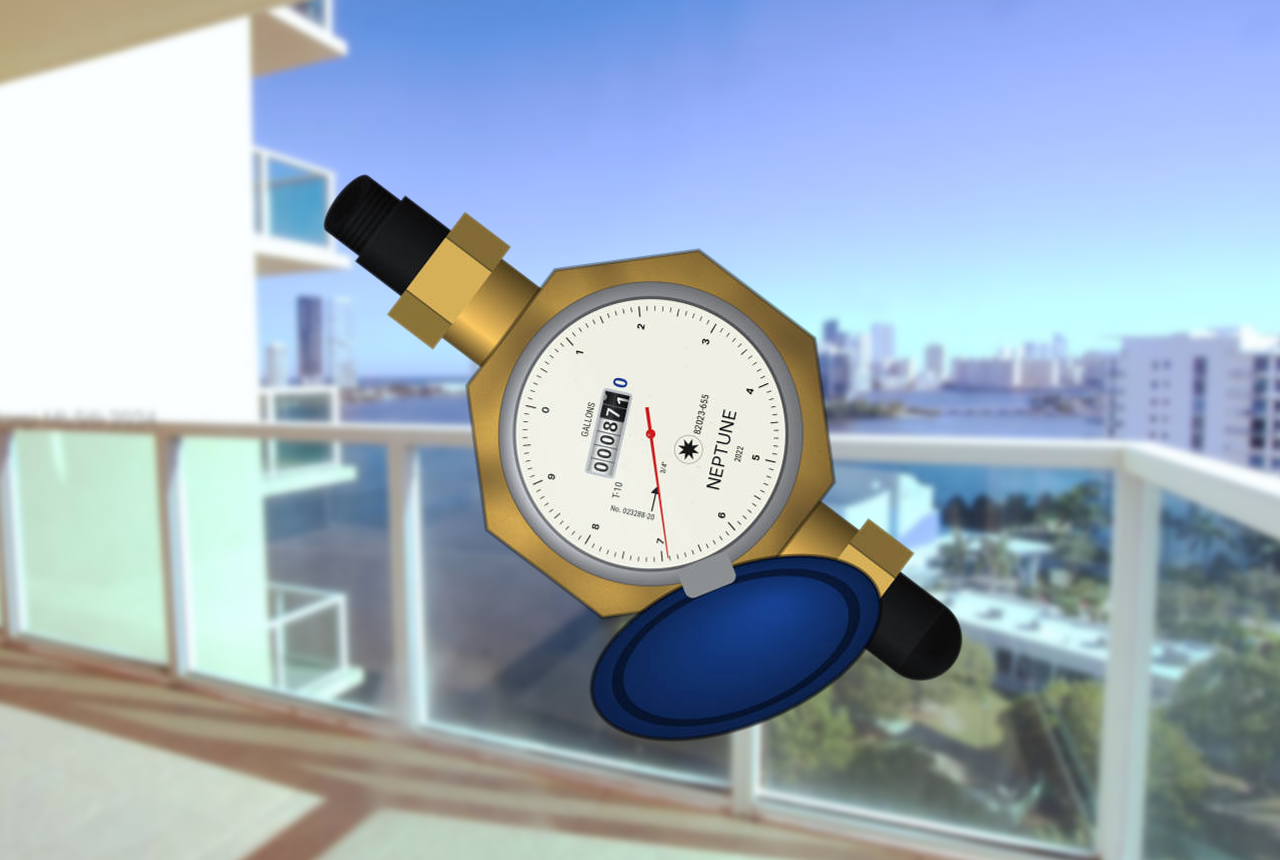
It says 8706.9 gal
